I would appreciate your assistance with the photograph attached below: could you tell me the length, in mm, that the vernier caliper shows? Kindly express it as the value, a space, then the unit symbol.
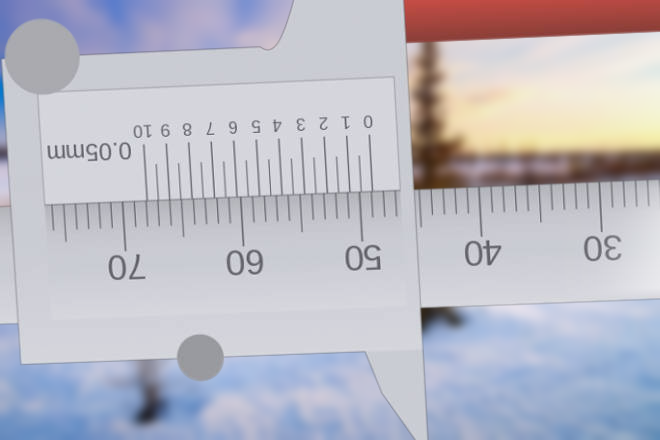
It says 48.9 mm
